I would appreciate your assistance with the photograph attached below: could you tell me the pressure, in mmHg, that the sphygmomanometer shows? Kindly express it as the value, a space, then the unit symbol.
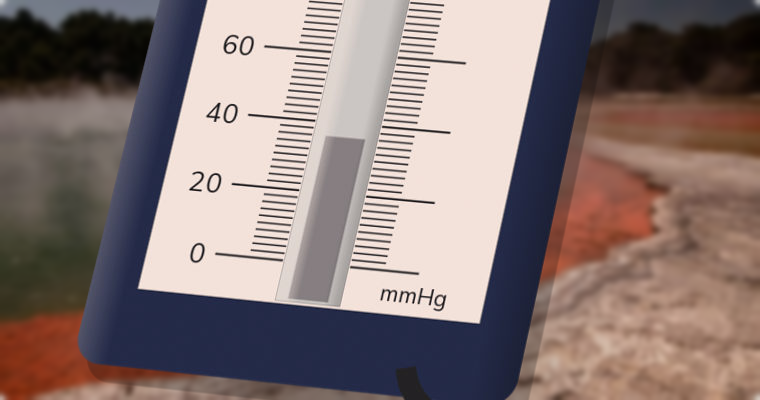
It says 36 mmHg
